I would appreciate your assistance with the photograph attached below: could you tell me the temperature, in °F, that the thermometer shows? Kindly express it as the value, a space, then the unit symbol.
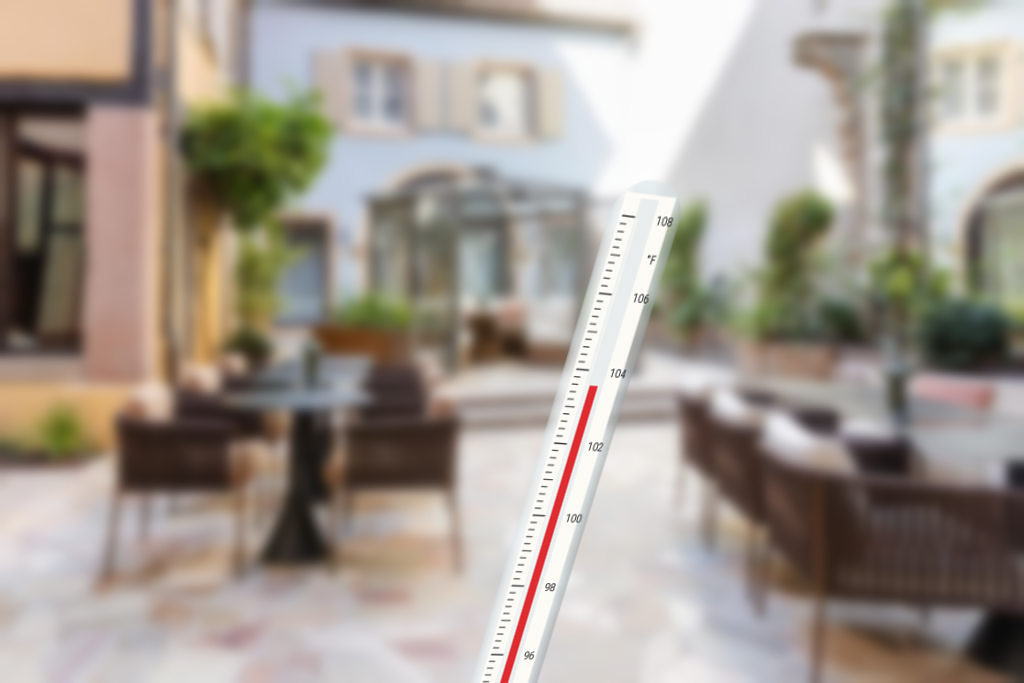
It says 103.6 °F
